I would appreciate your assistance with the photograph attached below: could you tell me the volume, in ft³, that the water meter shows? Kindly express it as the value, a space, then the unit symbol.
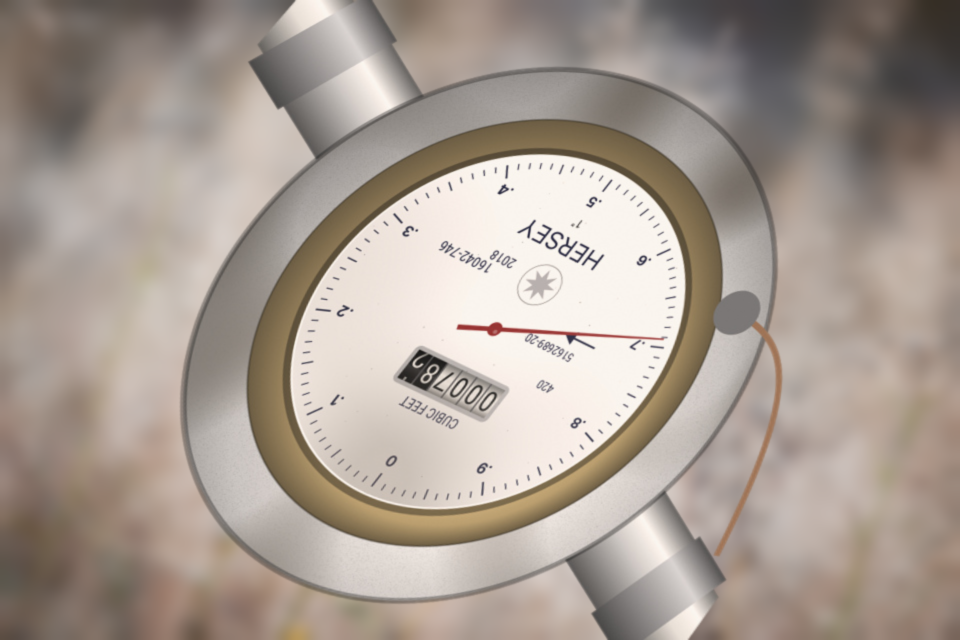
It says 781.69 ft³
